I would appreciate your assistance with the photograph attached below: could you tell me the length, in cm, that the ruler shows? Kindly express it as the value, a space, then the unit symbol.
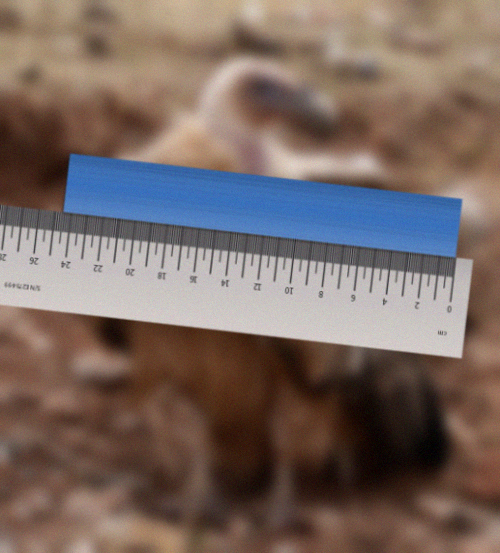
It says 24.5 cm
